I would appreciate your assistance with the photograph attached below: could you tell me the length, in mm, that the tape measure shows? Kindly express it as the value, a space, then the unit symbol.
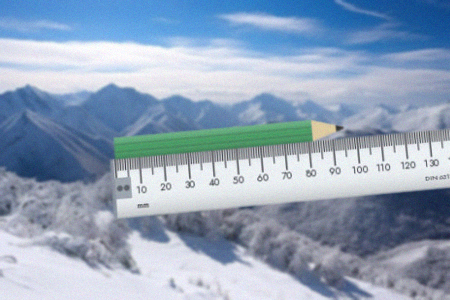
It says 95 mm
